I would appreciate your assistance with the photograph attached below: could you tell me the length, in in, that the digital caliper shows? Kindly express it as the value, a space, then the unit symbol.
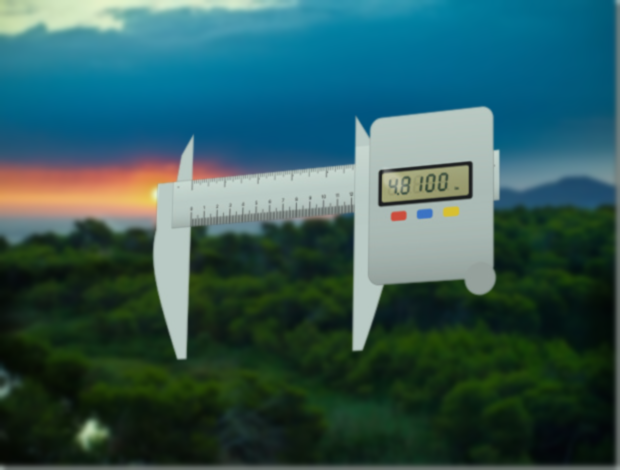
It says 4.8100 in
